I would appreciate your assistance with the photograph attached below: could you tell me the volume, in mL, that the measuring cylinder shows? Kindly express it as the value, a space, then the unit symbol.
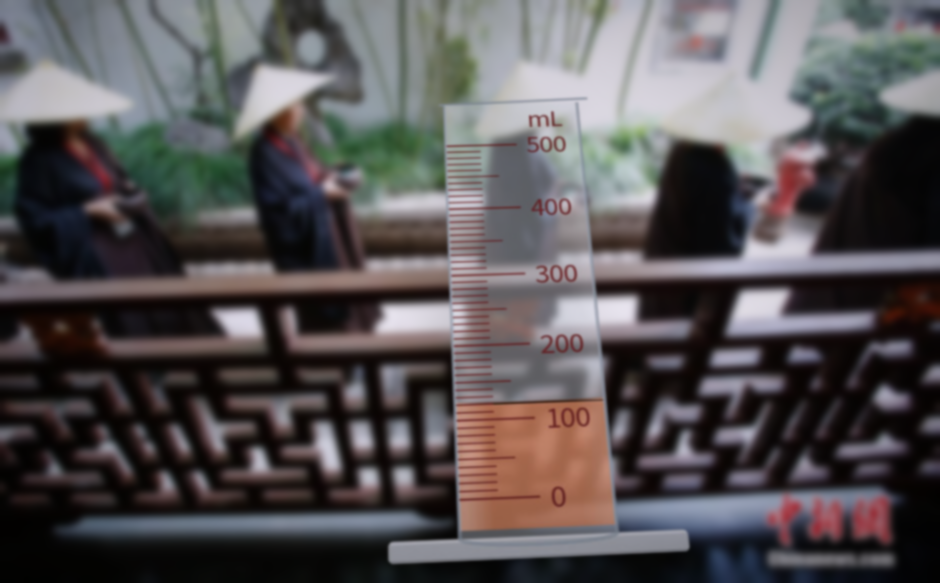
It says 120 mL
